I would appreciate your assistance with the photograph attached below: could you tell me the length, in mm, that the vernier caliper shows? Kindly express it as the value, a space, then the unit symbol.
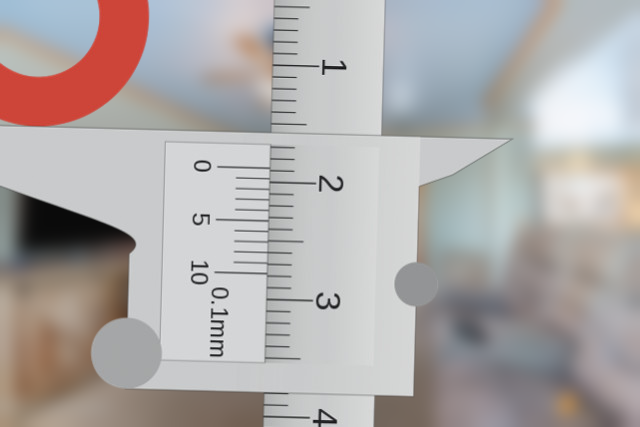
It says 18.8 mm
